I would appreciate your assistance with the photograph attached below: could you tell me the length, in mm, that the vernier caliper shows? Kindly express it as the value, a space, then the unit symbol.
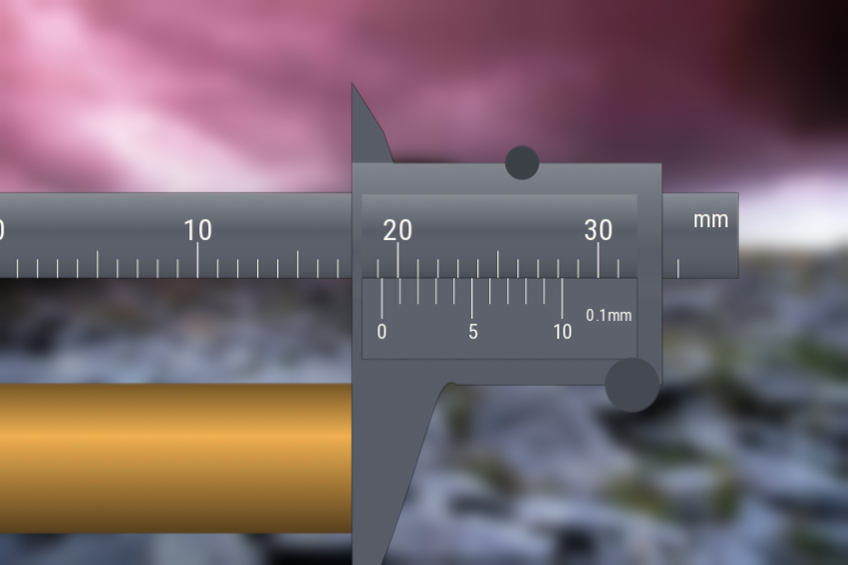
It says 19.2 mm
